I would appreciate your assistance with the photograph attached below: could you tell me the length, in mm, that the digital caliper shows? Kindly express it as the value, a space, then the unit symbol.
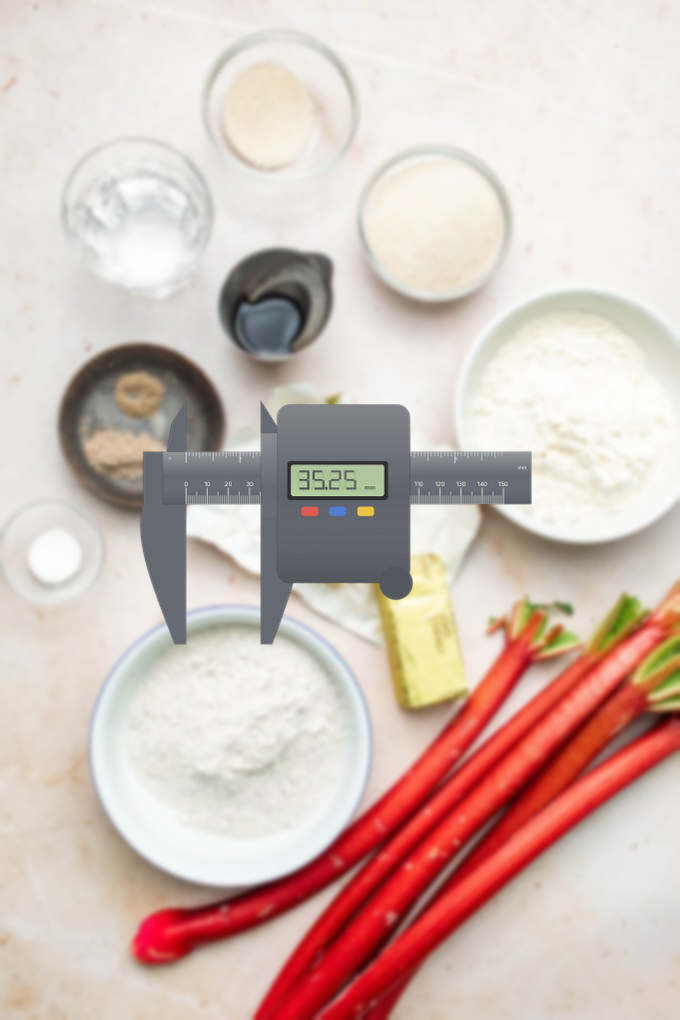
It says 35.25 mm
